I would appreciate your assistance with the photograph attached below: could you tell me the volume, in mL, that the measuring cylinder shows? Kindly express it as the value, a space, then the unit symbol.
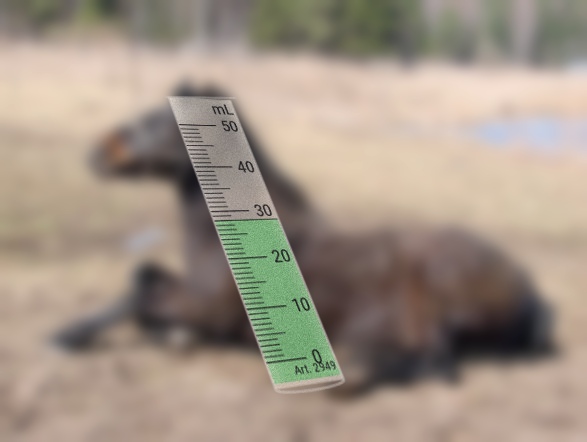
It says 28 mL
